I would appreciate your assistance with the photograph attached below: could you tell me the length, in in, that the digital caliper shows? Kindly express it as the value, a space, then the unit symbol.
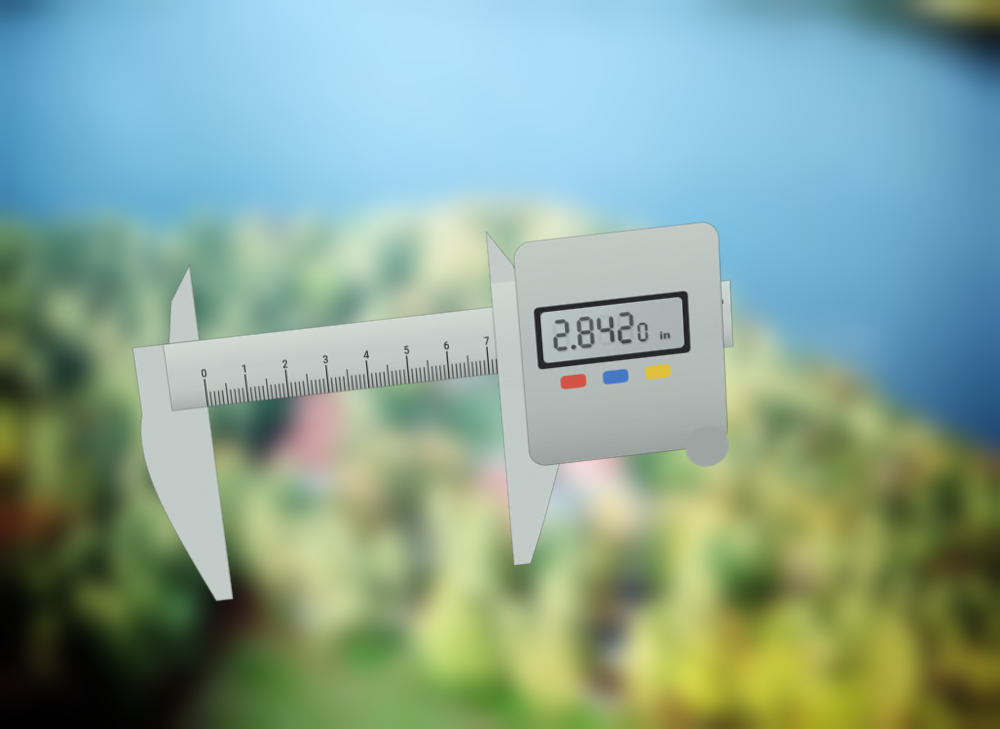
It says 2.8420 in
